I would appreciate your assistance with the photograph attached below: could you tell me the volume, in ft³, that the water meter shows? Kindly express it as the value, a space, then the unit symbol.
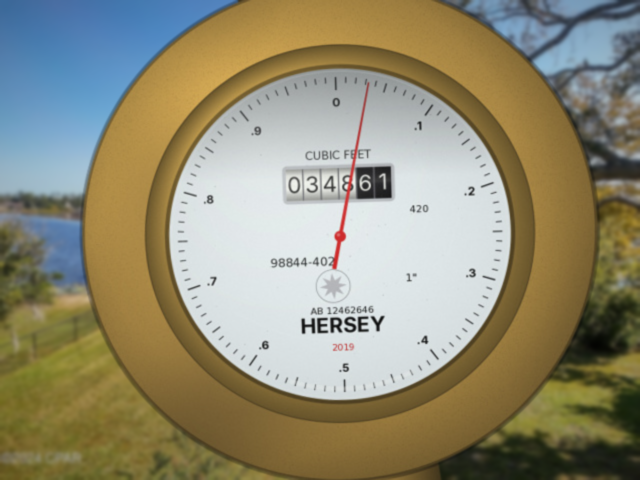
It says 34861.03 ft³
